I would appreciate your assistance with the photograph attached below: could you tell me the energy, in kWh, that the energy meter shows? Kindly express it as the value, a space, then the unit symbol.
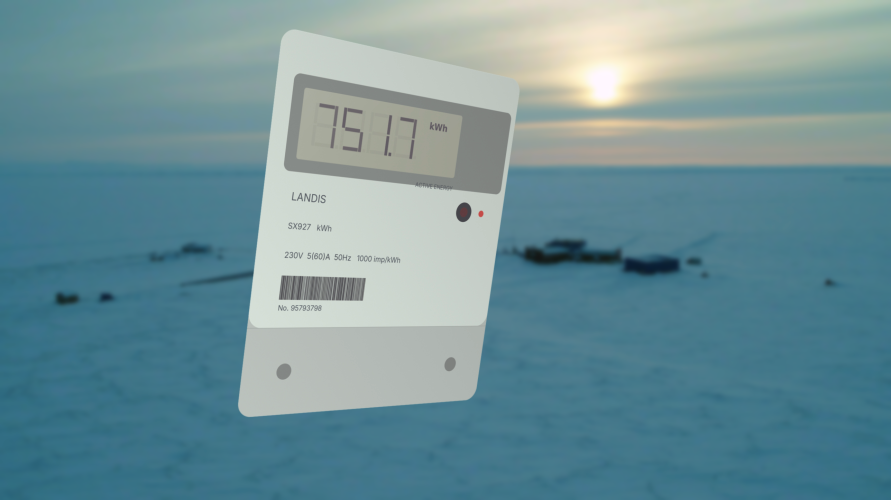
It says 751.7 kWh
